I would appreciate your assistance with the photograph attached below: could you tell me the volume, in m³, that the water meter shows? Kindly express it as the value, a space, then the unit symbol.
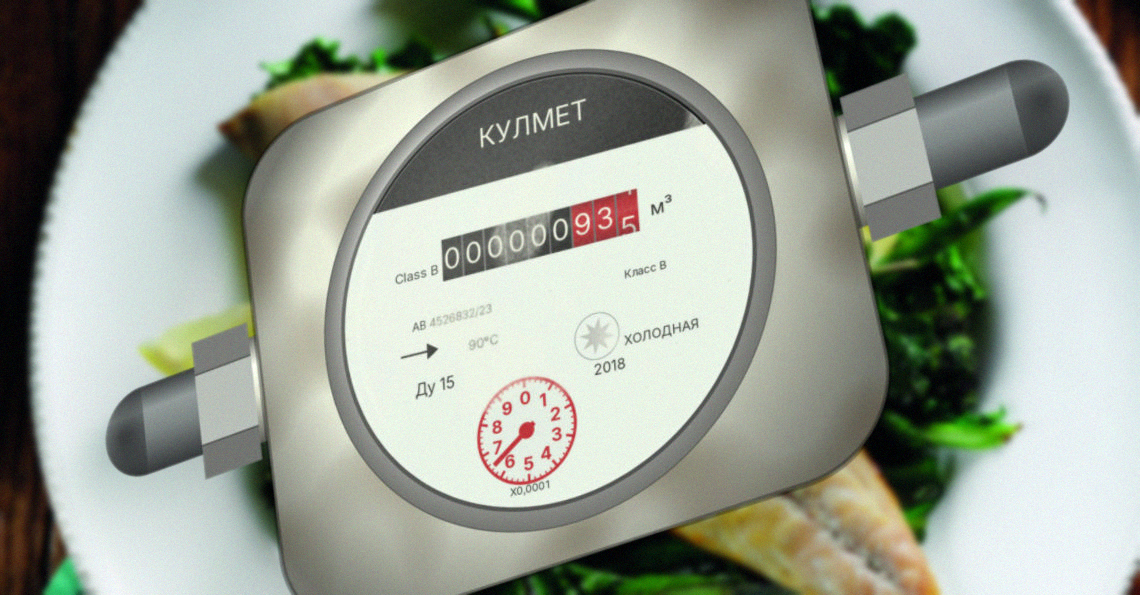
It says 0.9346 m³
